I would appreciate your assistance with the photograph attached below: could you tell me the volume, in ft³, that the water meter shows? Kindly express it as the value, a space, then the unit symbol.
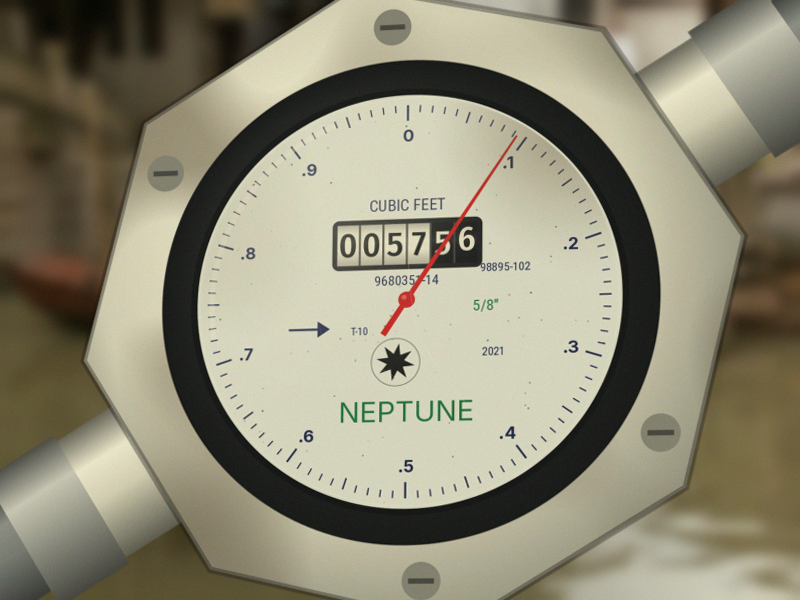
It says 5756.09 ft³
